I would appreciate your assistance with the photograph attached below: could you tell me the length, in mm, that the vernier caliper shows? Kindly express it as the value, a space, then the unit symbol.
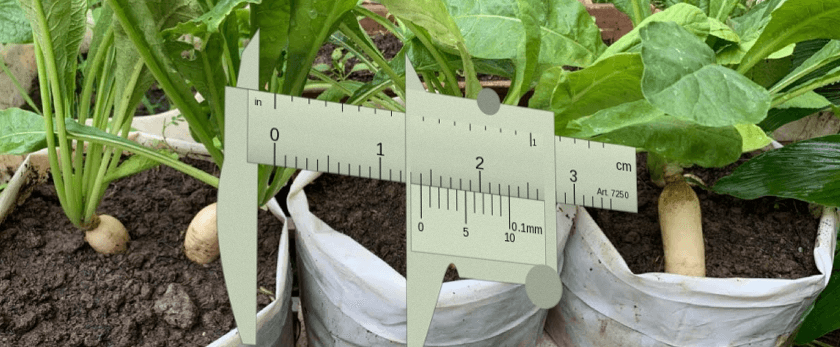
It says 14.0 mm
